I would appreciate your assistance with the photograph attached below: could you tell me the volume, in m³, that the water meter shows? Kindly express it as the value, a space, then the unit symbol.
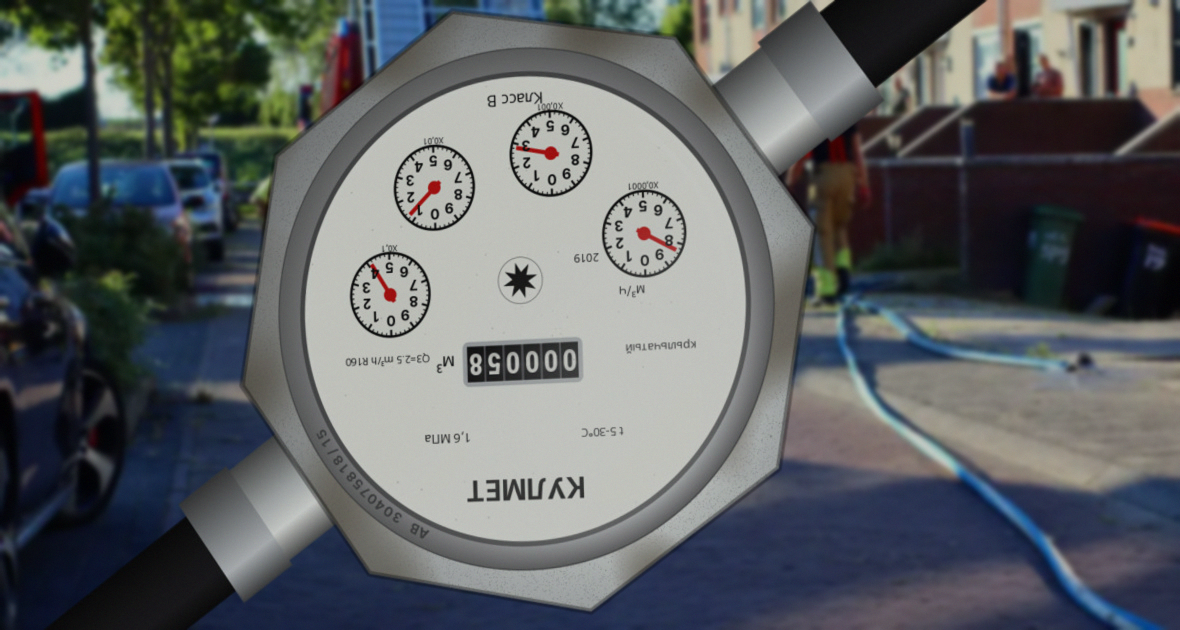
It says 58.4128 m³
